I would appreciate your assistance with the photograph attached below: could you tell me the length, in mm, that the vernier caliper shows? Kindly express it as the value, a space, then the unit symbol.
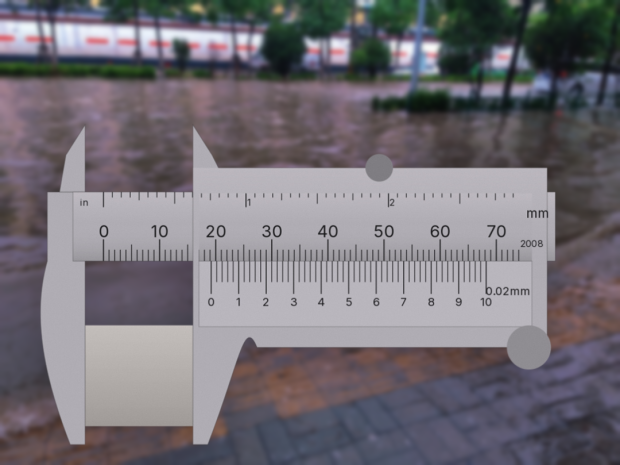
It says 19.2 mm
